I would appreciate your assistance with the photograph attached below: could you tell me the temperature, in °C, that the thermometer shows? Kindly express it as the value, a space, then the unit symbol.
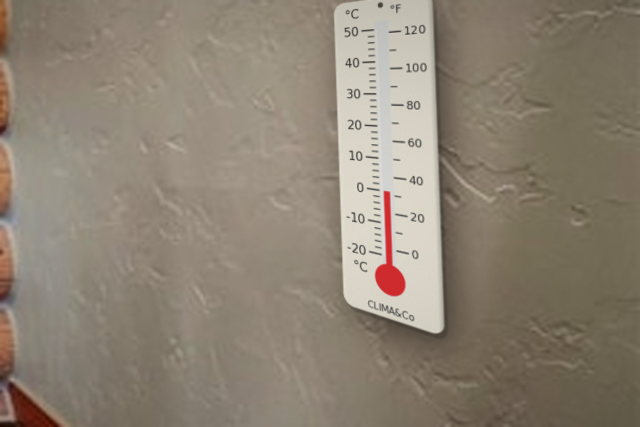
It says 0 °C
